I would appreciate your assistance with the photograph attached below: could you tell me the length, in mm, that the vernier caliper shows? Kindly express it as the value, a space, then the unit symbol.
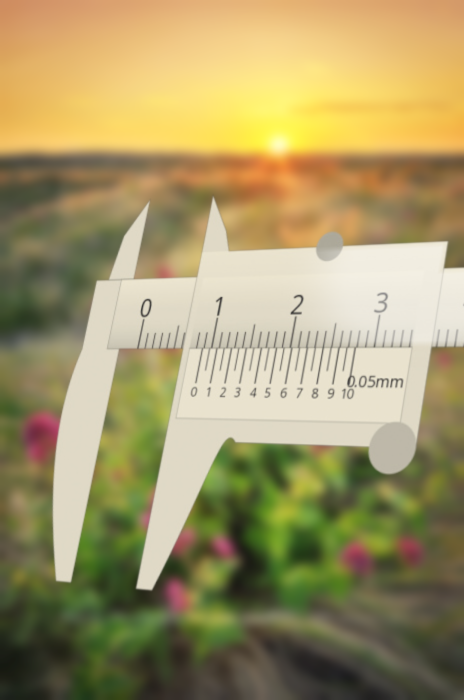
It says 8.8 mm
